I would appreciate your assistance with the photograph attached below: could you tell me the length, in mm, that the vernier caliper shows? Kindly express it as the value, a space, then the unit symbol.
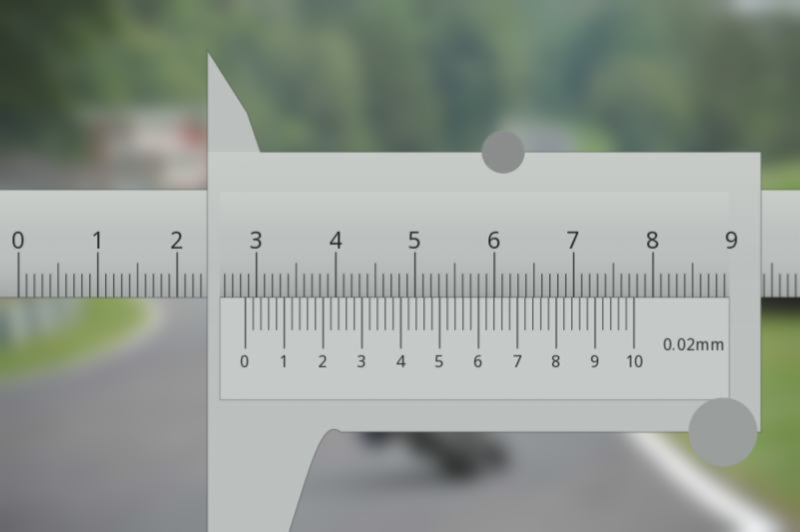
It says 28.6 mm
